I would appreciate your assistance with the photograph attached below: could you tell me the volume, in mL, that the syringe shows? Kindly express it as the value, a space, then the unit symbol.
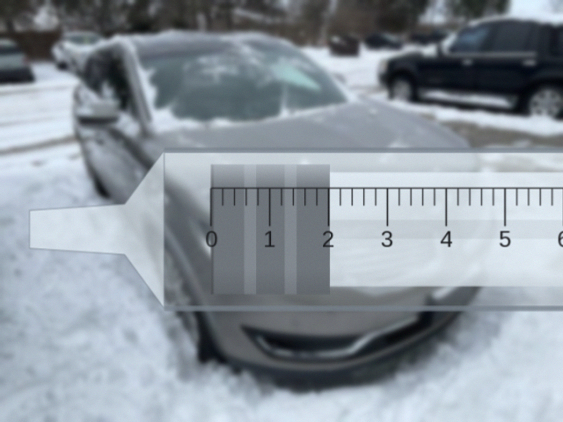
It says 0 mL
